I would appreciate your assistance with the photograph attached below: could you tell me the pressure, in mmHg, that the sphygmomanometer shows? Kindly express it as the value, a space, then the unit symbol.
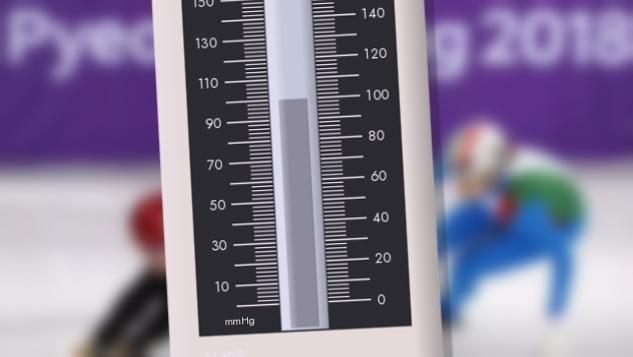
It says 100 mmHg
